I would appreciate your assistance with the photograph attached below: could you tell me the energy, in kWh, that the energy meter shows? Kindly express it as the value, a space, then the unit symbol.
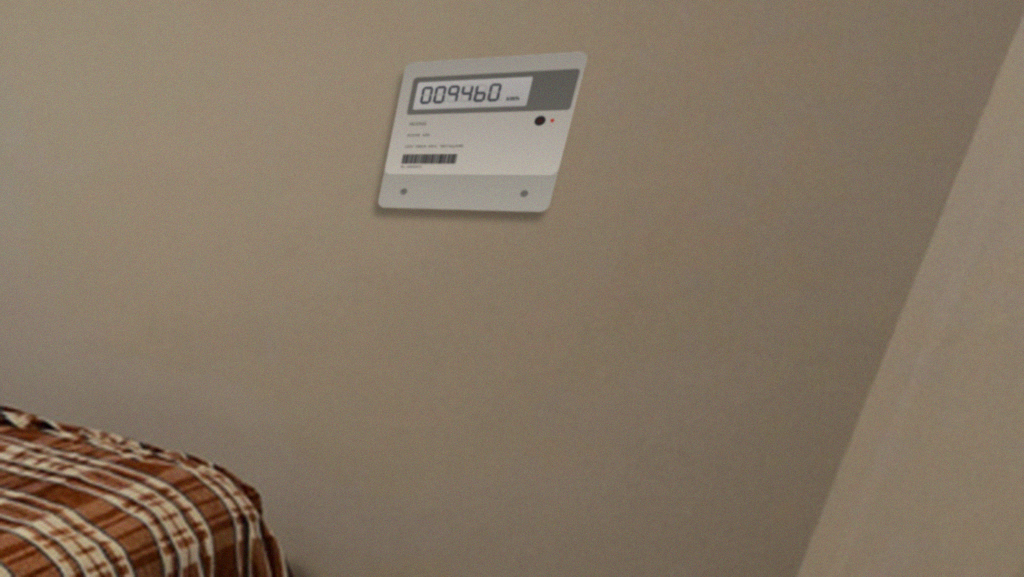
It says 9460 kWh
